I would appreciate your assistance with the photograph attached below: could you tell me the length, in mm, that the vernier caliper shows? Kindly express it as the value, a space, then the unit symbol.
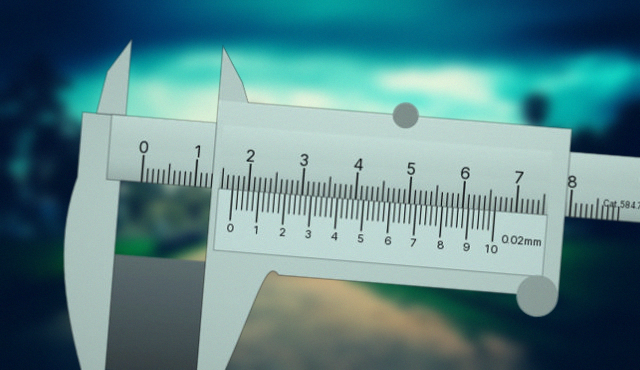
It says 17.0 mm
